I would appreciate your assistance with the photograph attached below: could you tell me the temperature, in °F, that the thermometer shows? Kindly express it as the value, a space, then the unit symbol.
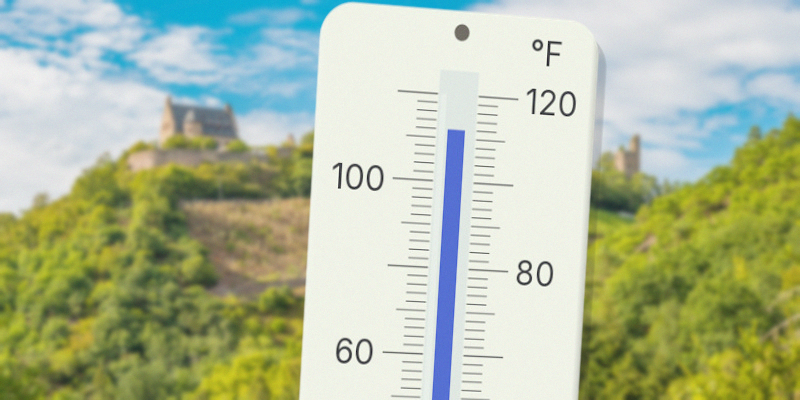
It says 112 °F
